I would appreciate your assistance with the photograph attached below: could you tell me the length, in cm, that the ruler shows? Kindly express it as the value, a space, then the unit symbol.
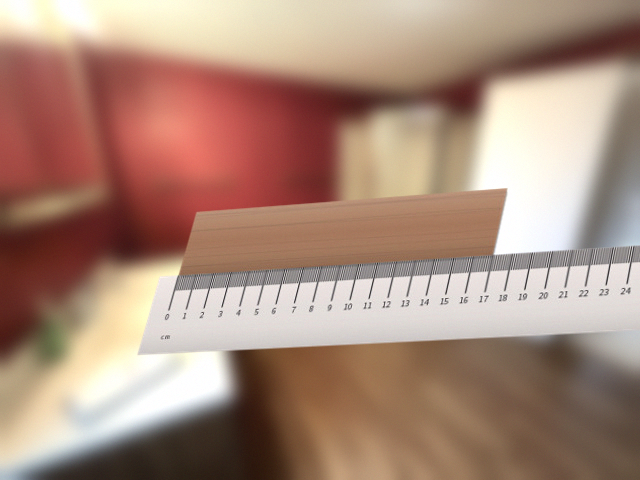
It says 17 cm
